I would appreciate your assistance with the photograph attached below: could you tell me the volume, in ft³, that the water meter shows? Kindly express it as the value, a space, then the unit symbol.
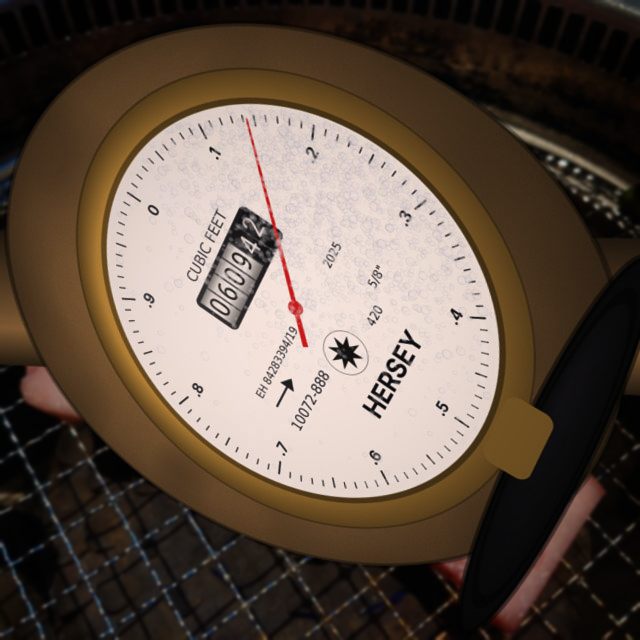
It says 60942.14 ft³
